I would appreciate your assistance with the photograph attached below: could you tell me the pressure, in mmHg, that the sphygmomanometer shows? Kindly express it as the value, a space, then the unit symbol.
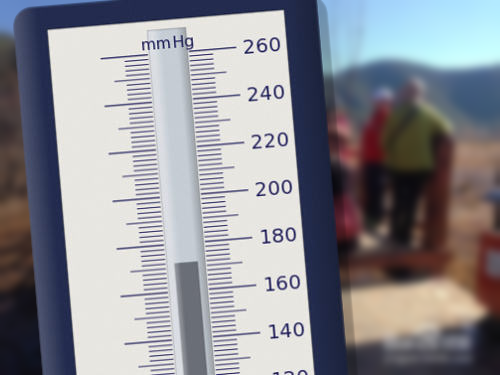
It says 172 mmHg
